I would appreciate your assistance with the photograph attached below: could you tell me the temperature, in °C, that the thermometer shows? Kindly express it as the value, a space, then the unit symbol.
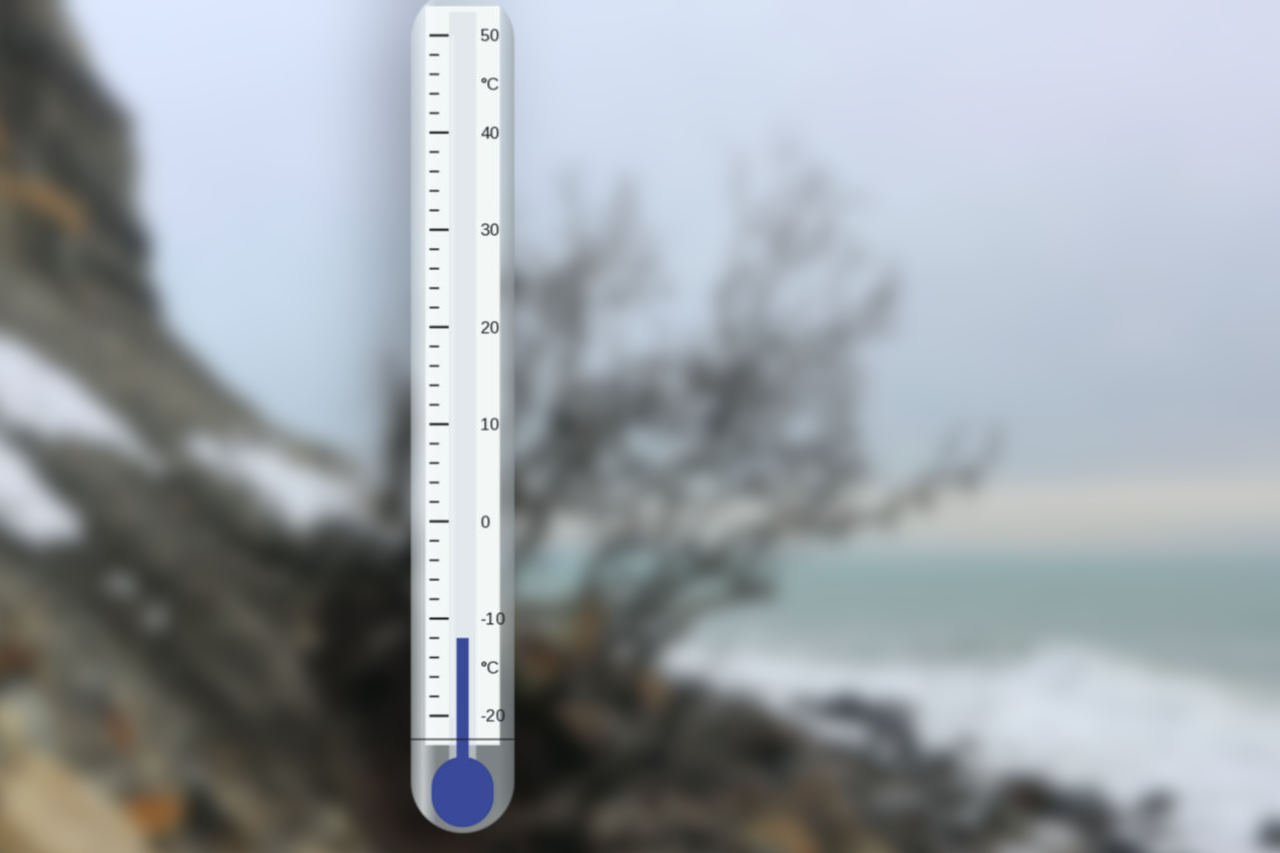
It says -12 °C
